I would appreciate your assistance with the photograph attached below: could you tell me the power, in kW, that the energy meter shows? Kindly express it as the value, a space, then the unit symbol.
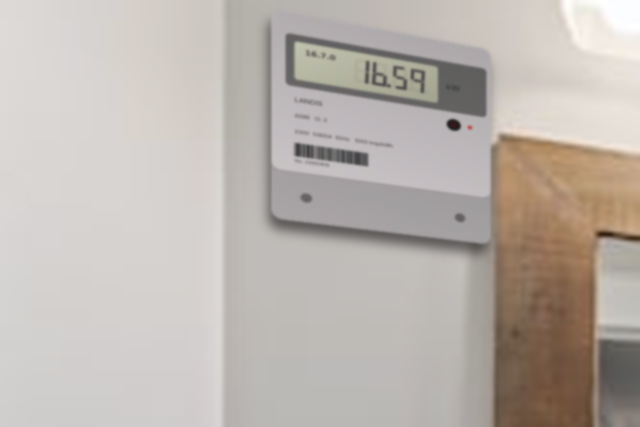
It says 16.59 kW
